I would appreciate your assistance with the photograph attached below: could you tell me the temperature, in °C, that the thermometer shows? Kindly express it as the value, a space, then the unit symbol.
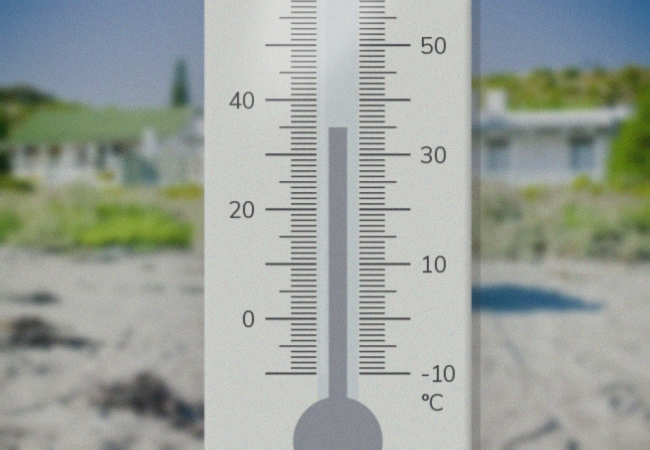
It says 35 °C
